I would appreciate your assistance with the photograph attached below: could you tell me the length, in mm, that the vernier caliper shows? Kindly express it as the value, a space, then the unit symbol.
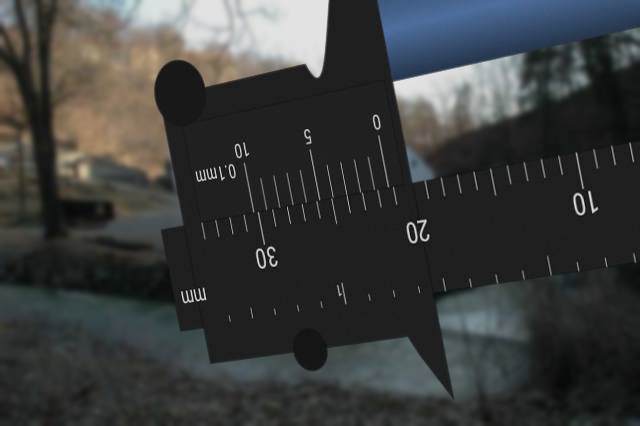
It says 21.3 mm
